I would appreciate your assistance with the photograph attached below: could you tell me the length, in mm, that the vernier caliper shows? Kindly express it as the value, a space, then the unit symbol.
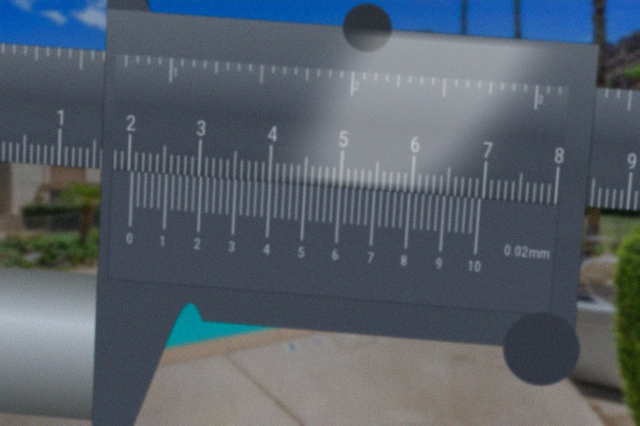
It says 20.5 mm
